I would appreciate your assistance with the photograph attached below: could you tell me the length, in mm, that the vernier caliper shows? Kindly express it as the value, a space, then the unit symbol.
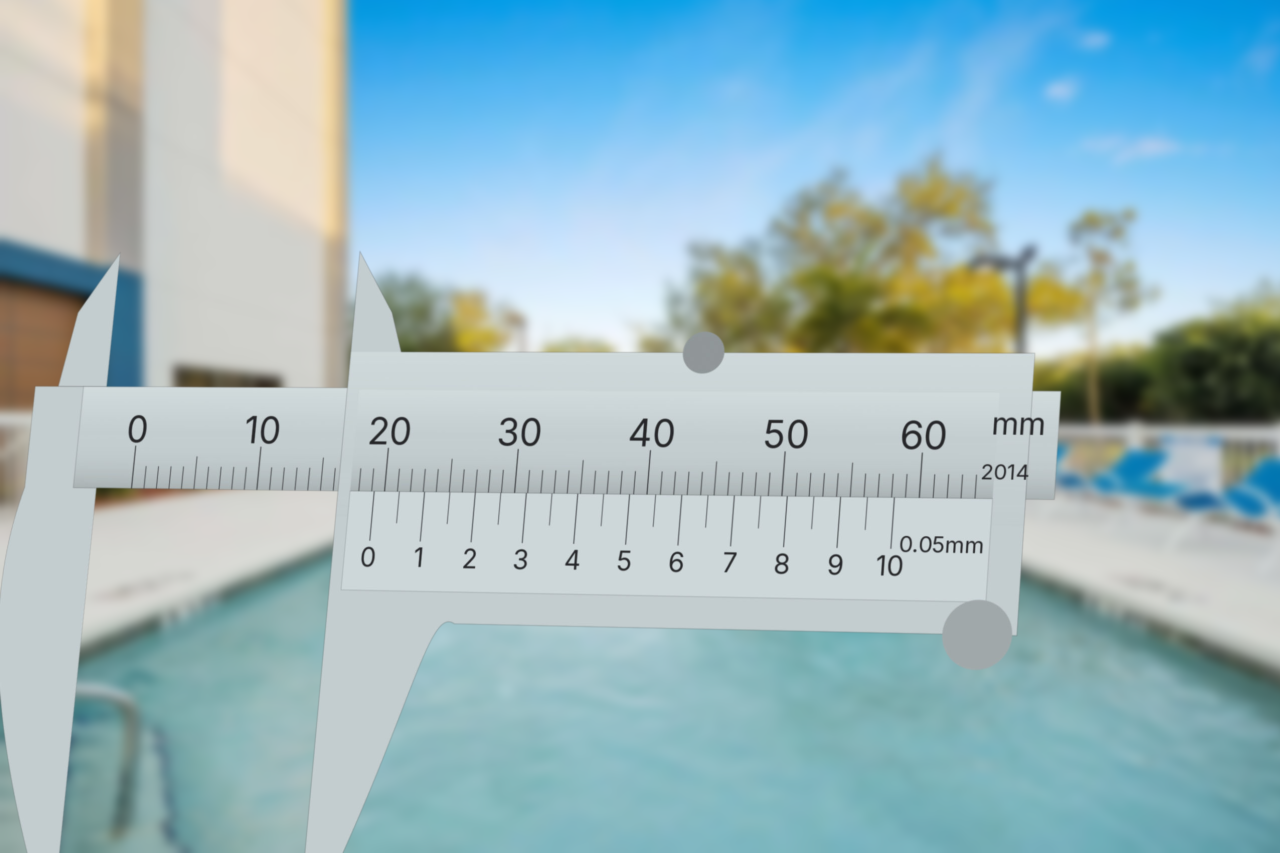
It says 19.2 mm
